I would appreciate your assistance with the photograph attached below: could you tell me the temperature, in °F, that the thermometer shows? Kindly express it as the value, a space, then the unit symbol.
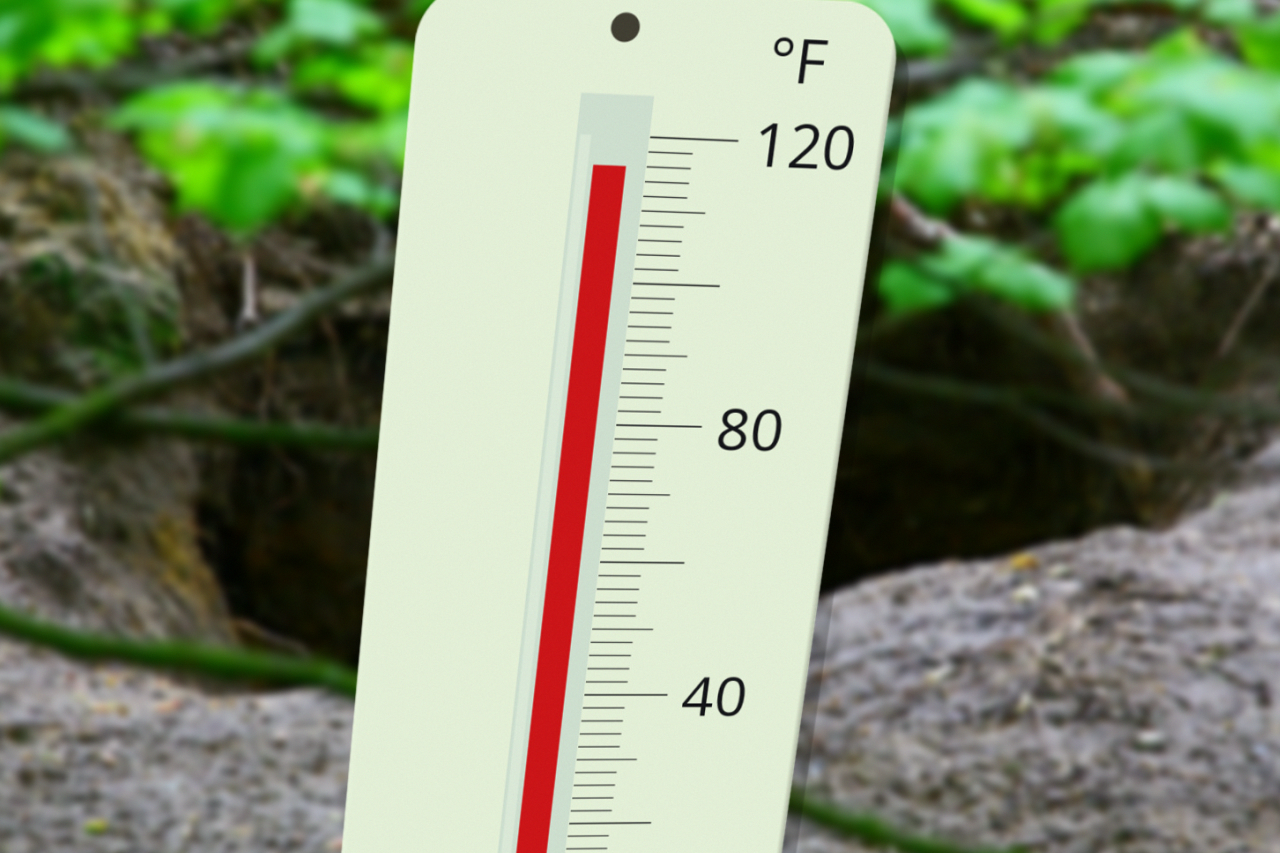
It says 116 °F
